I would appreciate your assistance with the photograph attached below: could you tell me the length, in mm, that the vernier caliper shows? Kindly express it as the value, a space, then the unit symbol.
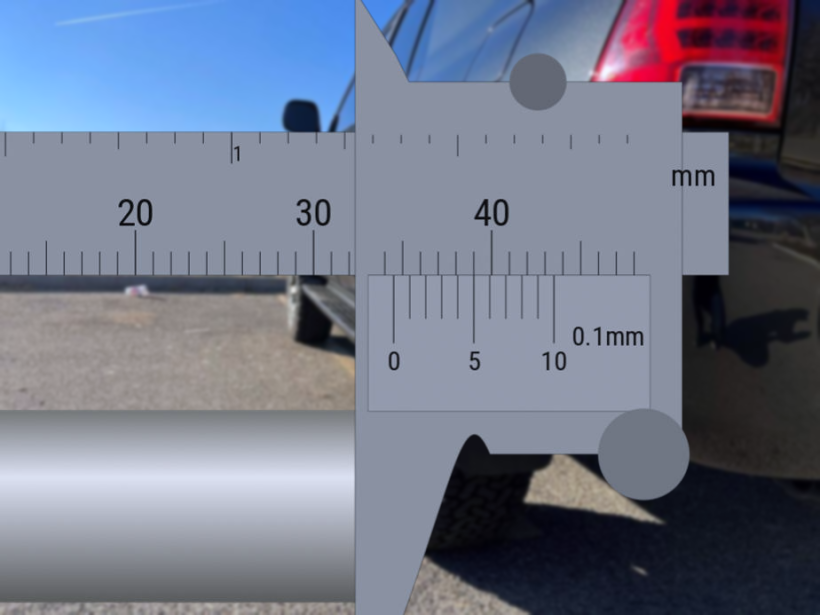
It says 34.5 mm
